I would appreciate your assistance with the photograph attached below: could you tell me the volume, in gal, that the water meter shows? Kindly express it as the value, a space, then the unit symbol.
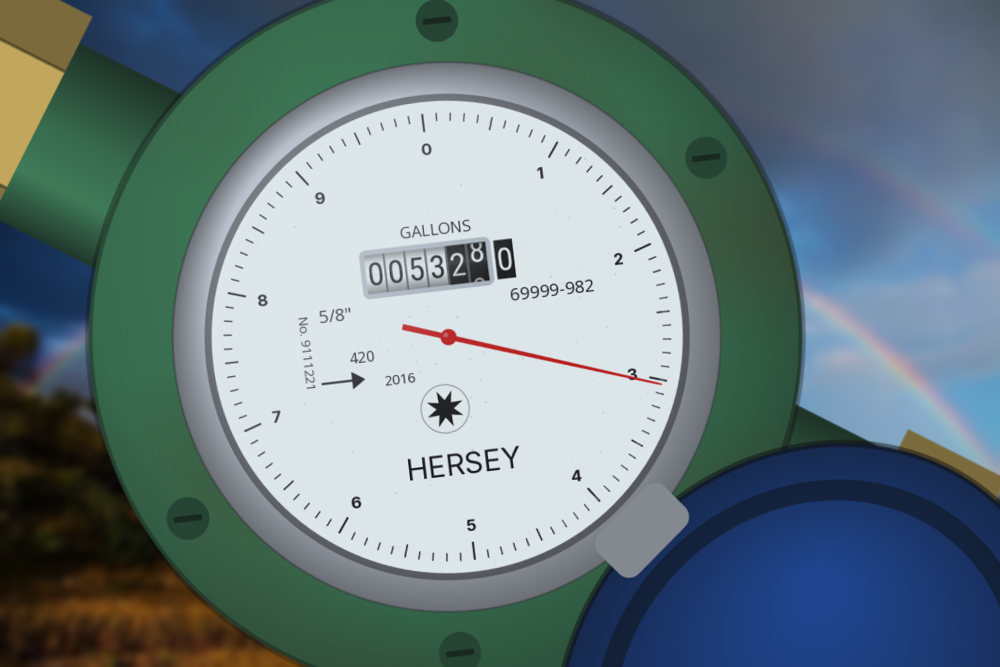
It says 53283.0 gal
